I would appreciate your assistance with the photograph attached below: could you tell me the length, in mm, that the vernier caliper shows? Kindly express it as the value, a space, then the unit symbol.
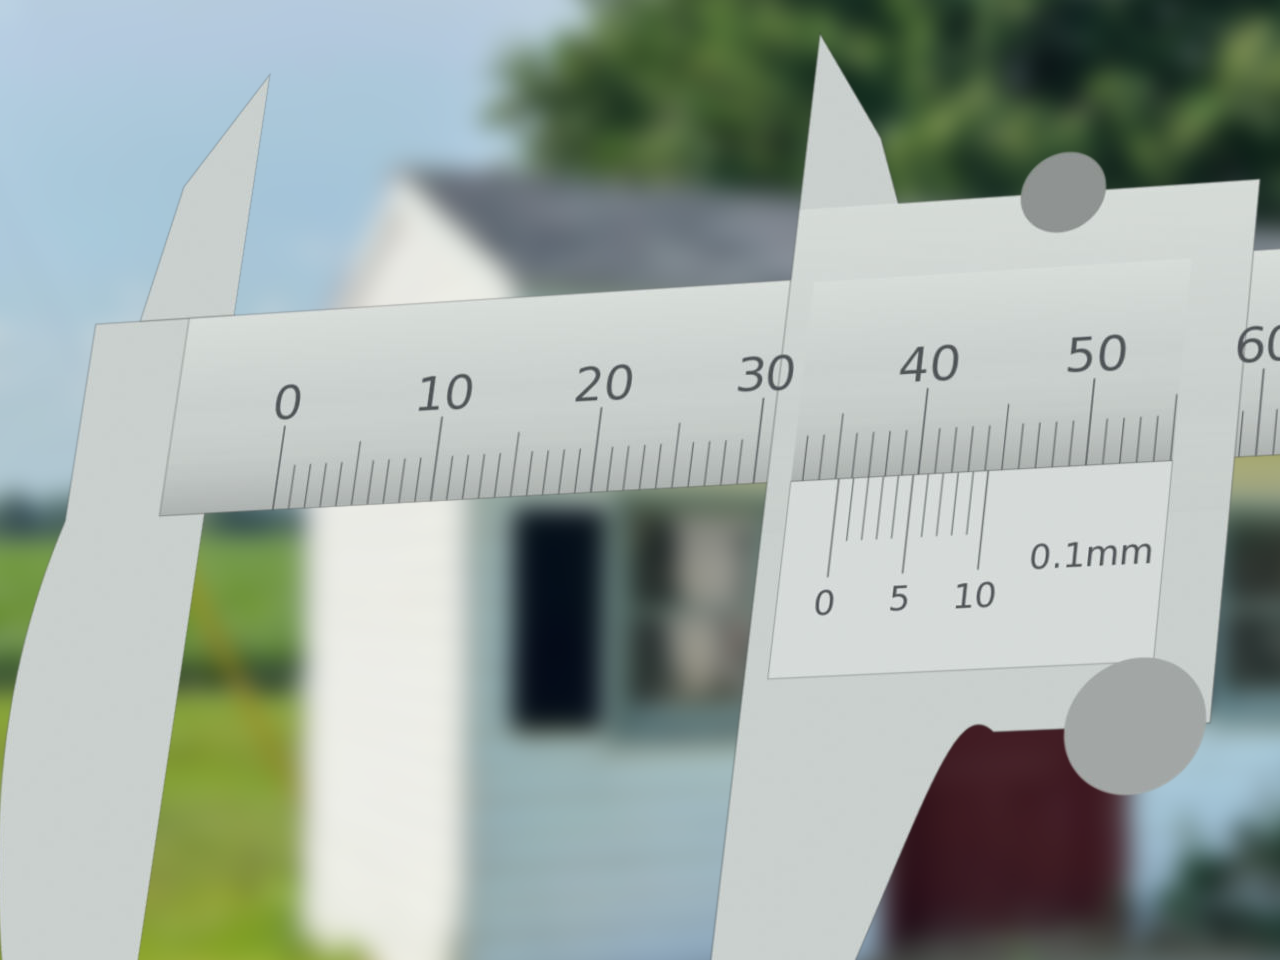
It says 35.2 mm
